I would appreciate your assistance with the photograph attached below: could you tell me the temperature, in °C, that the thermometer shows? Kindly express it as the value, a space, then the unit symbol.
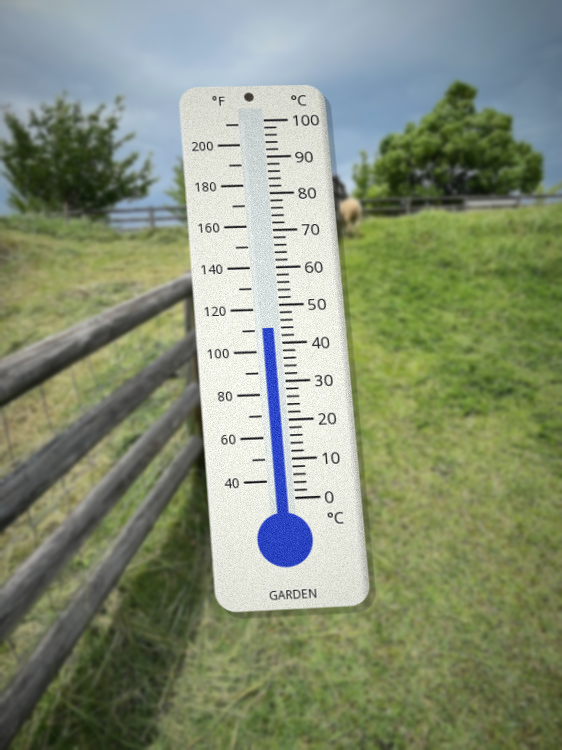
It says 44 °C
